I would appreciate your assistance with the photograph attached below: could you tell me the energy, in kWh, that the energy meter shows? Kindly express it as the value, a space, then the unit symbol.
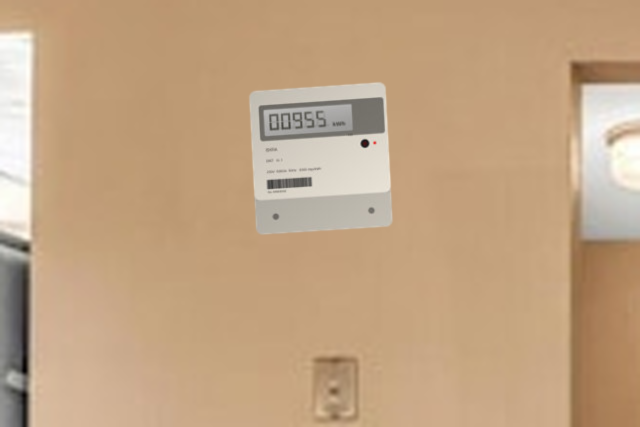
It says 955 kWh
